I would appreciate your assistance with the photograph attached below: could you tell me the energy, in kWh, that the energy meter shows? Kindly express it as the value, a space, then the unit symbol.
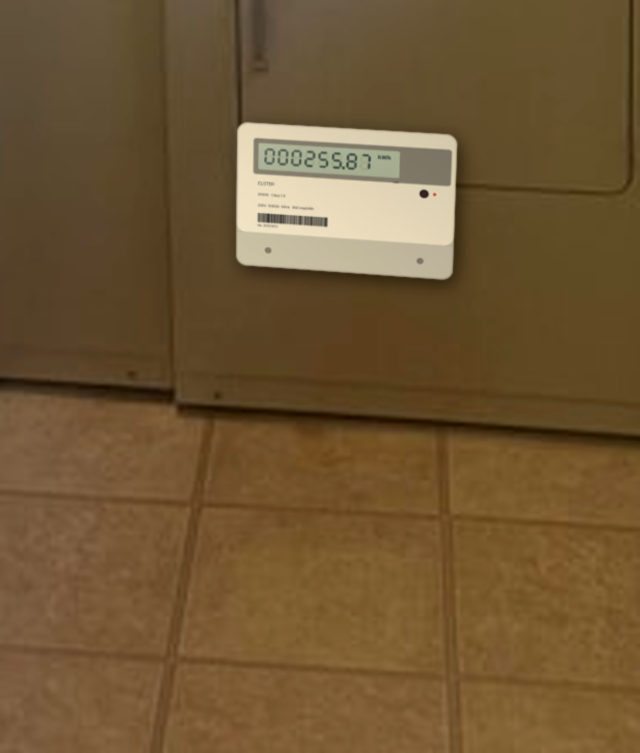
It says 255.87 kWh
